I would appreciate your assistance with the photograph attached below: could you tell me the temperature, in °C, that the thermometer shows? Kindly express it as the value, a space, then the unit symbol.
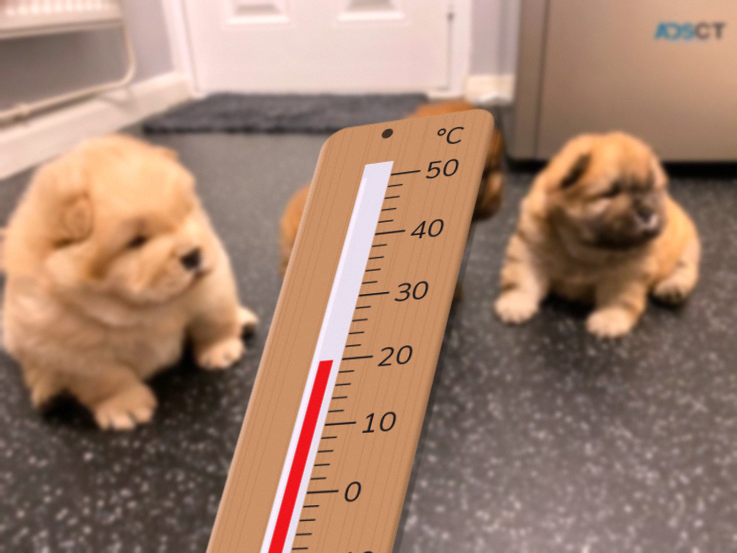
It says 20 °C
